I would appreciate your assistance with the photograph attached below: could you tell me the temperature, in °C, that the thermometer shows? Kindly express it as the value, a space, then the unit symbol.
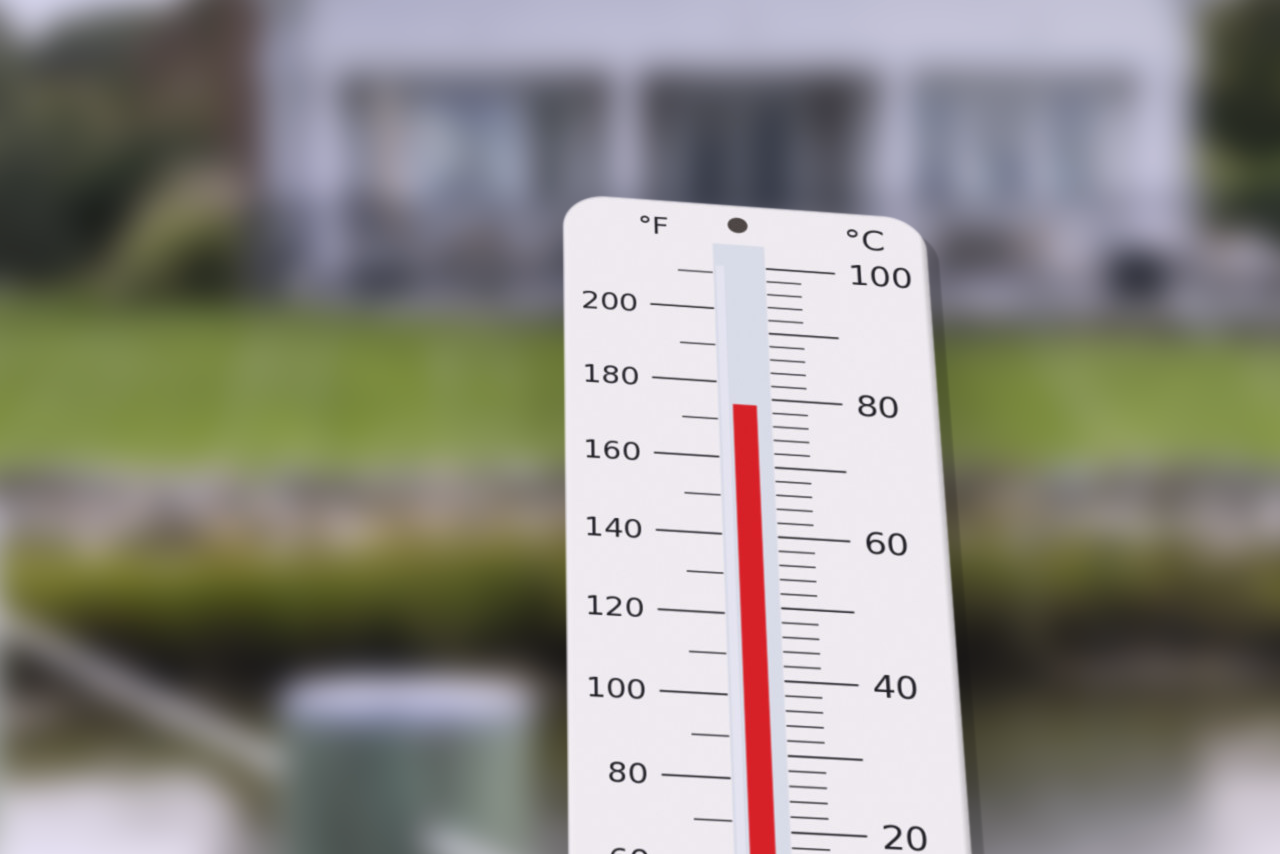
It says 79 °C
